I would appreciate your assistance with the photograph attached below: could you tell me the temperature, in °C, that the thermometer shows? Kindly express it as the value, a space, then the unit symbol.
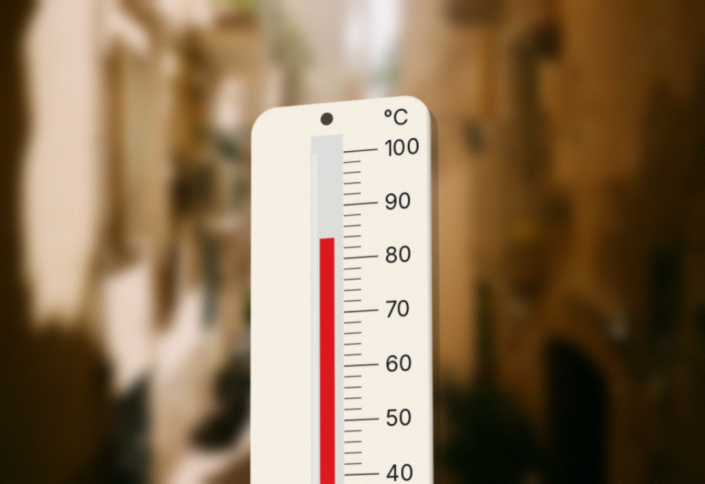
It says 84 °C
